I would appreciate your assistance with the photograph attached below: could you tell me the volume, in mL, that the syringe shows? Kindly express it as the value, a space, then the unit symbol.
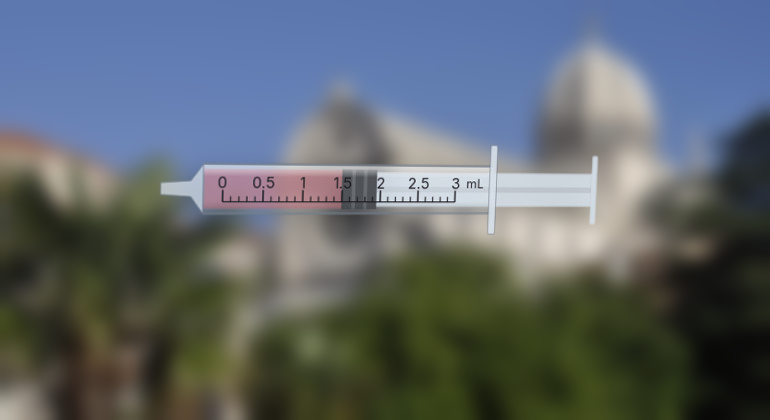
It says 1.5 mL
